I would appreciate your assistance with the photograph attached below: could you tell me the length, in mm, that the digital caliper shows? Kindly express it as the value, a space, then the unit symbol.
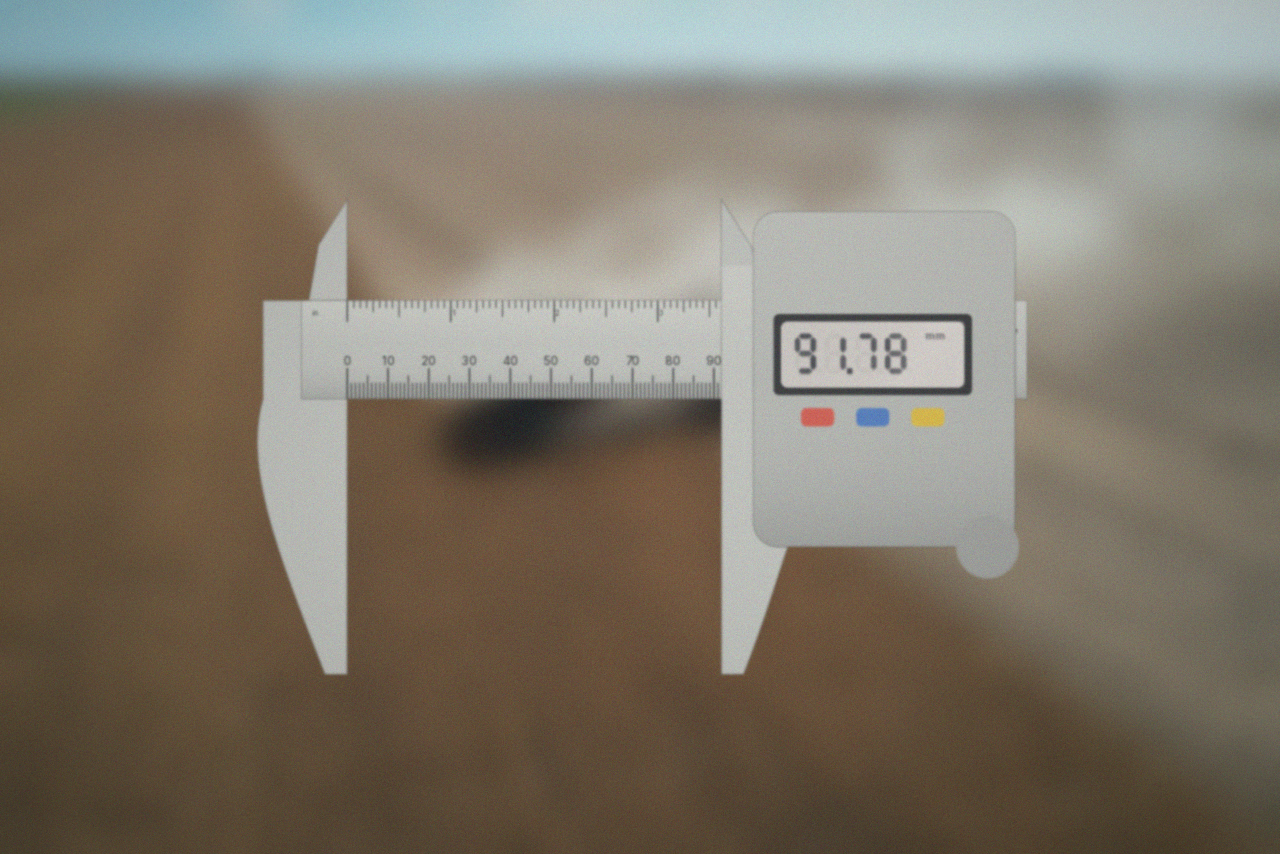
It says 91.78 mm
